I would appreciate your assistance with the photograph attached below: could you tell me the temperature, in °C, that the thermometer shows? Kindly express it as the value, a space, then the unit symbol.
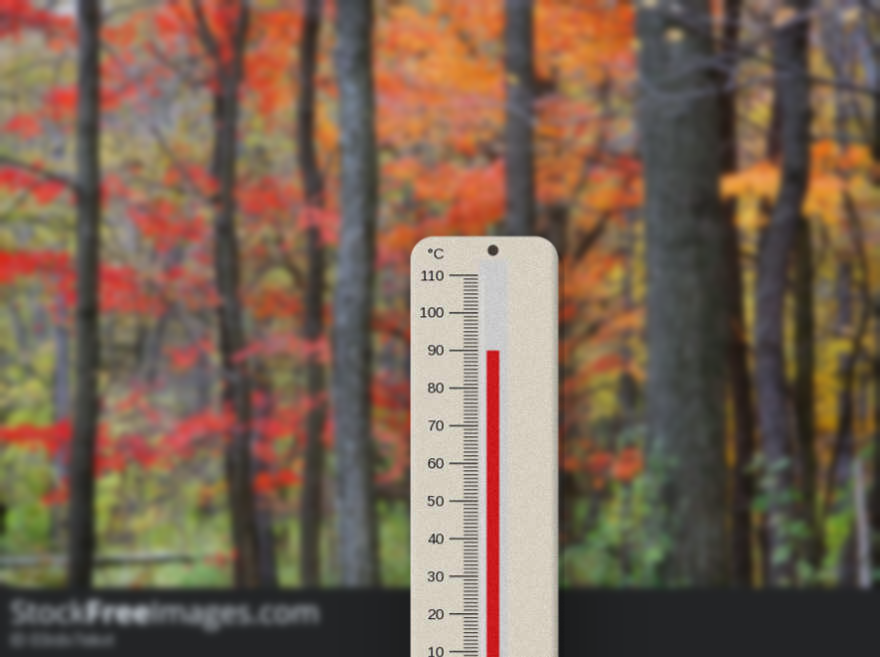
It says 90 °C
